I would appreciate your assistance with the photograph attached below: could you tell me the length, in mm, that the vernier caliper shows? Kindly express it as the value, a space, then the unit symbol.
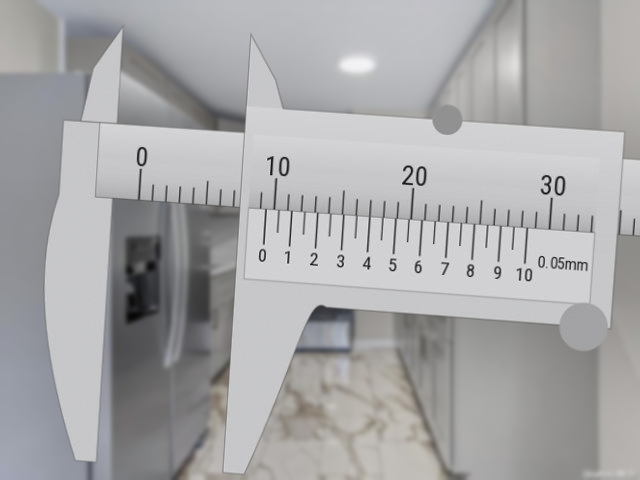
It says 9.4 mm
